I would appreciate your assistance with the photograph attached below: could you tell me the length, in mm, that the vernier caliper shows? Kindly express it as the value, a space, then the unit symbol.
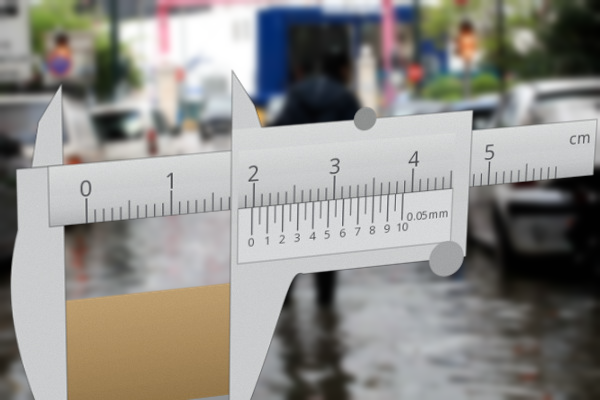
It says 19.8 mm
